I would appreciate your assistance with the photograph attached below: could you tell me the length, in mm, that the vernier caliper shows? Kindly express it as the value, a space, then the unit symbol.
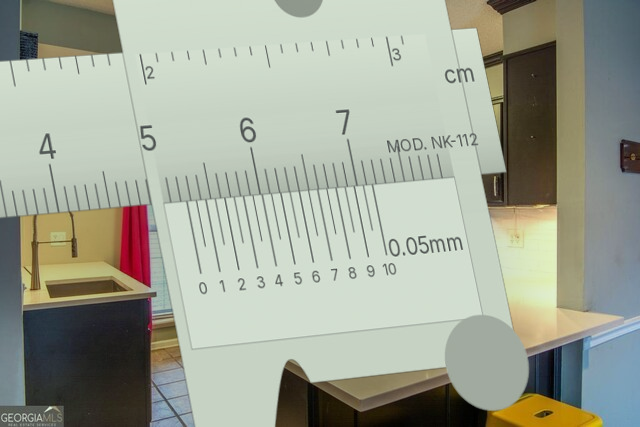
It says 52.6 mm
